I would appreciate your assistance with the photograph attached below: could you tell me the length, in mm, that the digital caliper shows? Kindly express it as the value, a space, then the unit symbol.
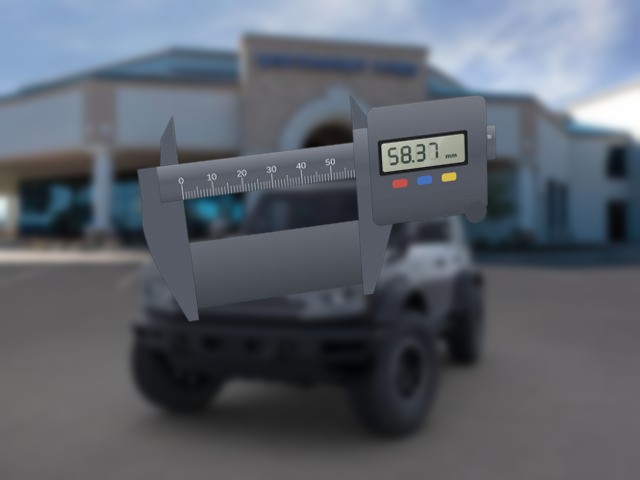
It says 58.37 mm
